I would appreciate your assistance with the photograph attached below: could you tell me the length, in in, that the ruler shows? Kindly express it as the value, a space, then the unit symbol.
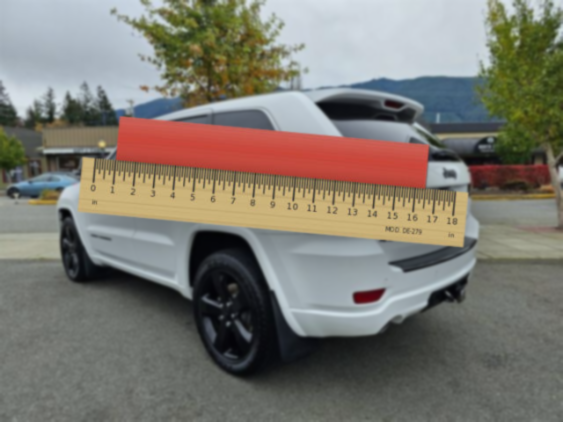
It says 15.5 in
